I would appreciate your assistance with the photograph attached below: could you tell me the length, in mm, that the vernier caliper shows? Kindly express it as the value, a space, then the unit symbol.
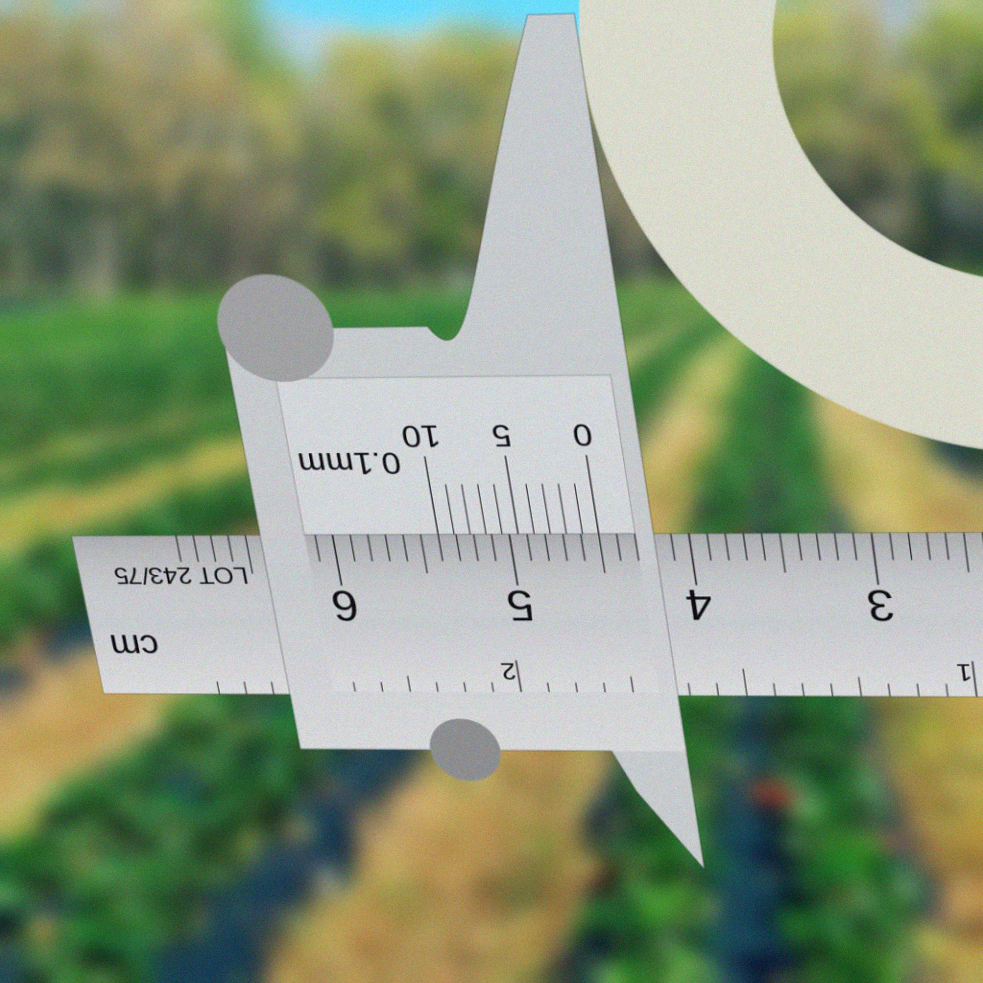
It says 45.0 mm
